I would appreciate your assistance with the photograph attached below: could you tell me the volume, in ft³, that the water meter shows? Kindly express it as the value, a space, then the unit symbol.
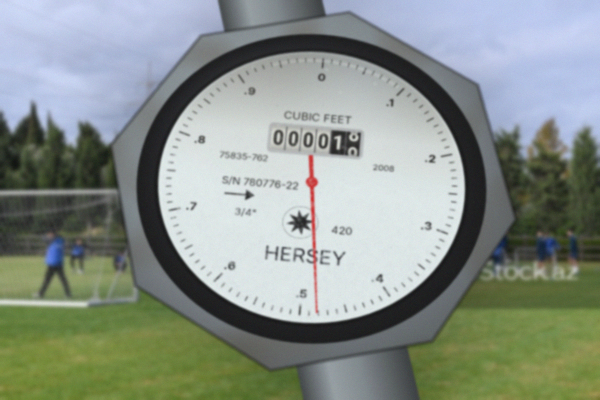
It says 18.48 ft³
